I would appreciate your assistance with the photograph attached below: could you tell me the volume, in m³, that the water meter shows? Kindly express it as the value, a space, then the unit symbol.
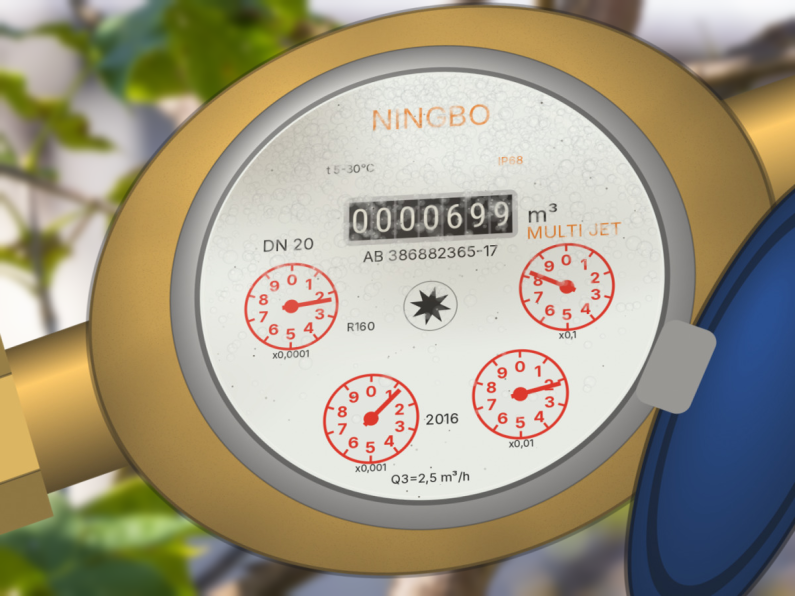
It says 699.8212 m³
